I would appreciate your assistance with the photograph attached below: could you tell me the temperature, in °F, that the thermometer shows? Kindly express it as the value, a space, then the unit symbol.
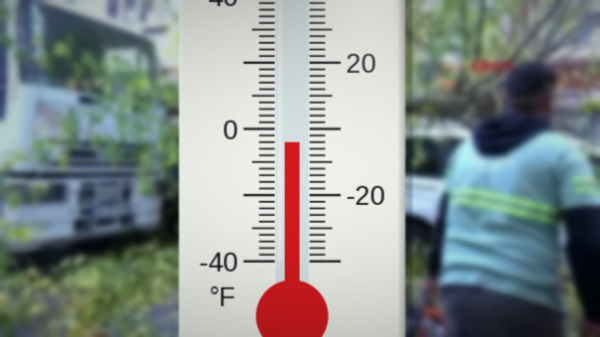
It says -4 °F
